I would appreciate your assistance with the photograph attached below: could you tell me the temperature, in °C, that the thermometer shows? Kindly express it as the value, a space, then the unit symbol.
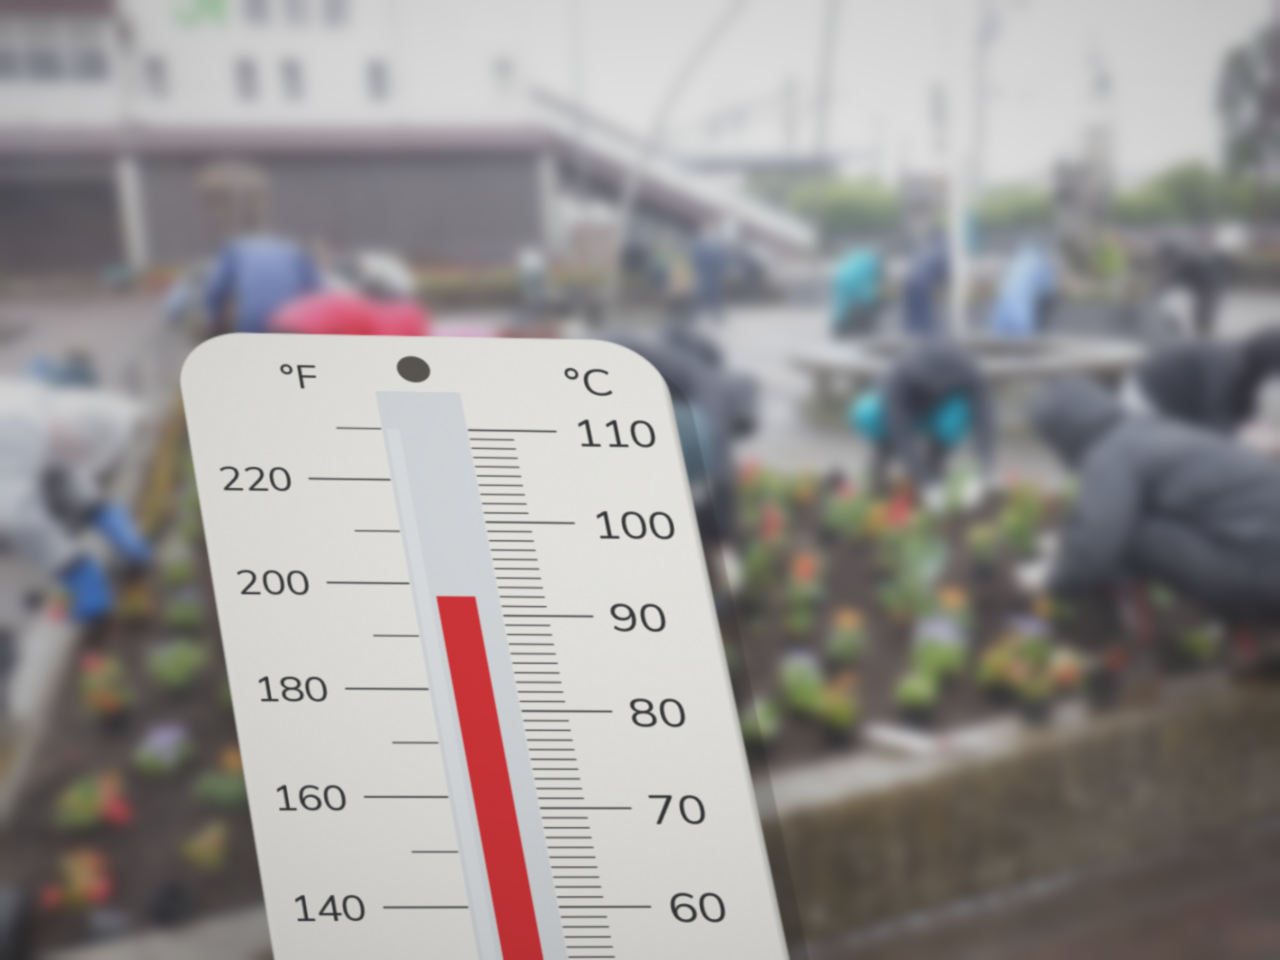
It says 92 °C
